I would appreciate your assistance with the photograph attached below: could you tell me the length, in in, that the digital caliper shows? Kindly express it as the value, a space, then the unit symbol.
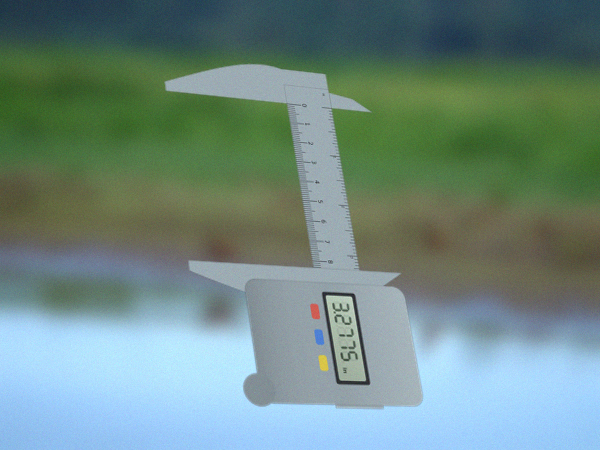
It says 3.2775 in
